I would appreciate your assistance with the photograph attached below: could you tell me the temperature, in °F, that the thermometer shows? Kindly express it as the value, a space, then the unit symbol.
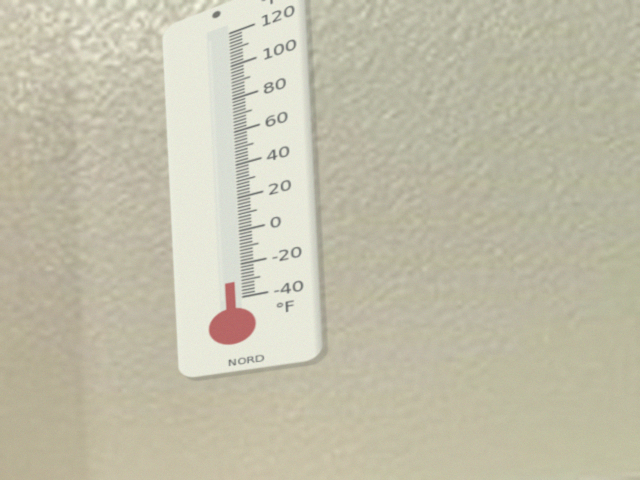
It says -30 °F
